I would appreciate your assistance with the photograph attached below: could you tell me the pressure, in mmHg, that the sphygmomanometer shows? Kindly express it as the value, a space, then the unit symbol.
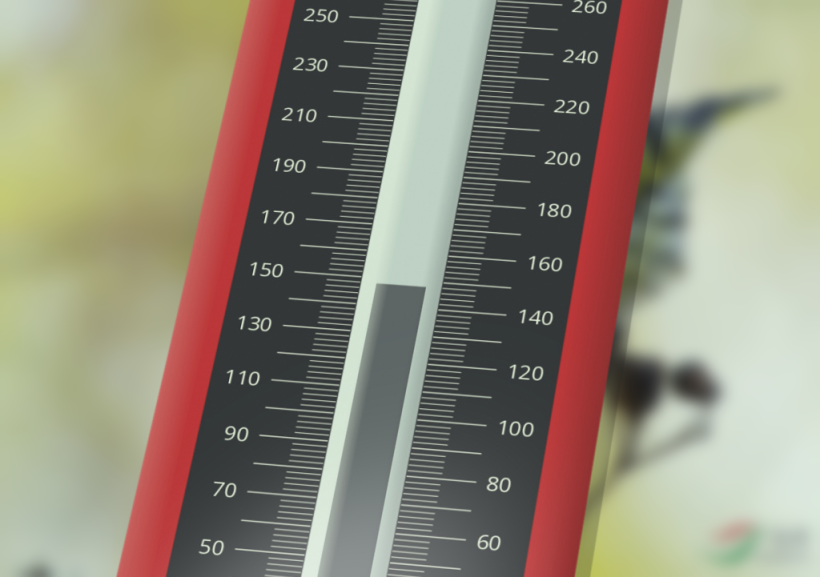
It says 148 mmHg
